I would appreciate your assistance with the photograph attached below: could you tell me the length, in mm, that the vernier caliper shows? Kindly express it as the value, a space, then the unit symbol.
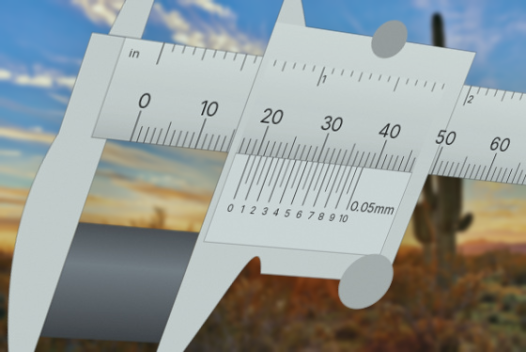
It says 18.8 mm
